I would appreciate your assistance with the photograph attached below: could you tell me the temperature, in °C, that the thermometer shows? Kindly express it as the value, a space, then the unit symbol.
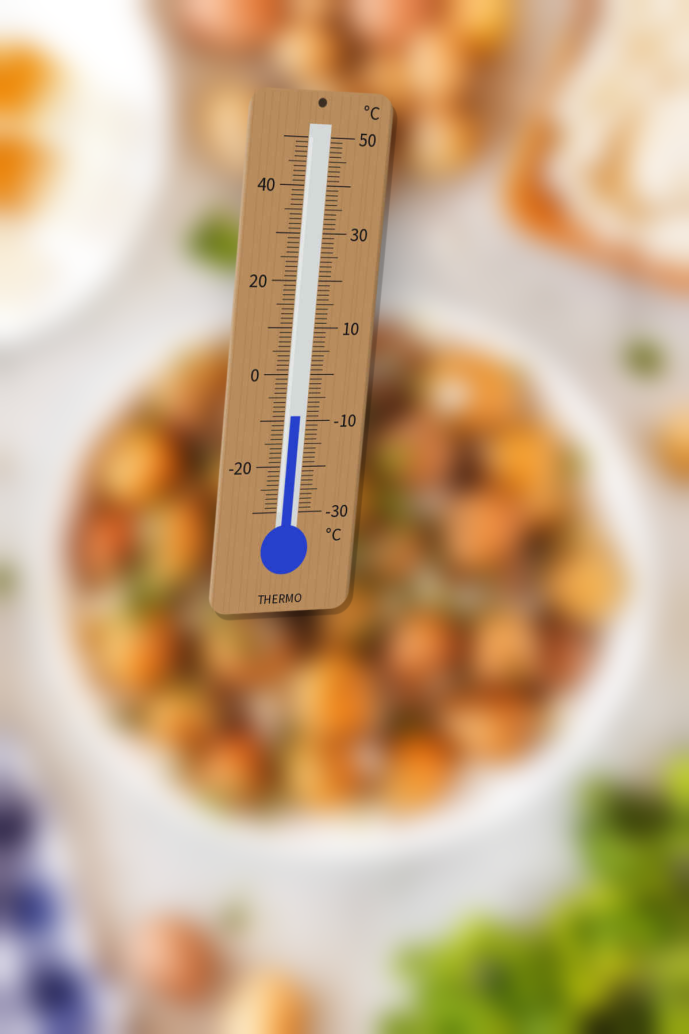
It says -9 °C
